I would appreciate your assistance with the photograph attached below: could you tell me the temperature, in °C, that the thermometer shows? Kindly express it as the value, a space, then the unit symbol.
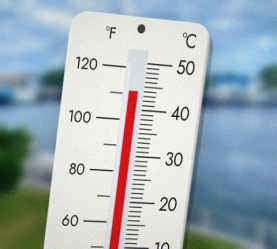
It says 44 °C
